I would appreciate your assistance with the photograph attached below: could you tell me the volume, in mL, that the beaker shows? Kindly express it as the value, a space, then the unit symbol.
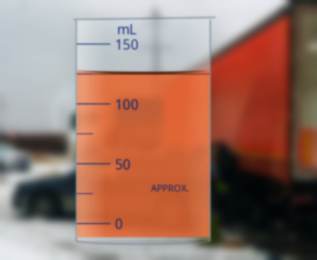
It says 125 mL
